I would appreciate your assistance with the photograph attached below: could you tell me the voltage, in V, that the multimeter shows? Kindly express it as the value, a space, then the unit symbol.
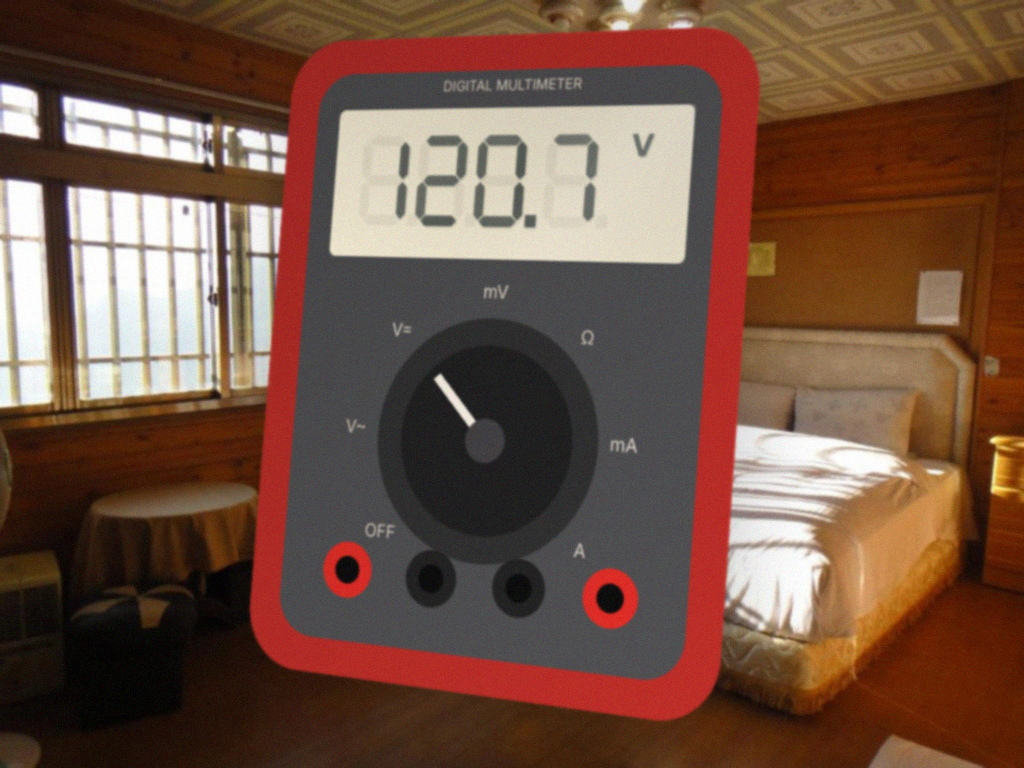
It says 120.7 V
